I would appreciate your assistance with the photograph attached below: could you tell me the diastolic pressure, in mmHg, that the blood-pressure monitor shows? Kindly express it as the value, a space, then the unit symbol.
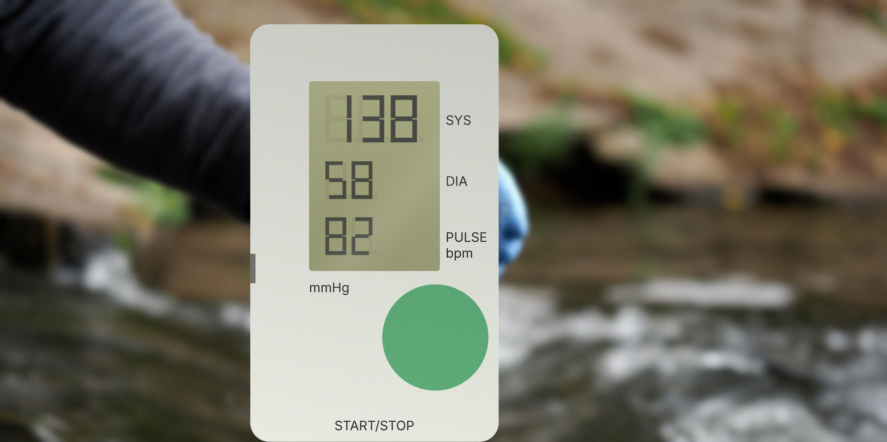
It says 58 mmHg
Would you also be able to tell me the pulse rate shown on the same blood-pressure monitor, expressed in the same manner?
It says 82 bpm
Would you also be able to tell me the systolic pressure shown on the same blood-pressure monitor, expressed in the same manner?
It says 138 mmHg
